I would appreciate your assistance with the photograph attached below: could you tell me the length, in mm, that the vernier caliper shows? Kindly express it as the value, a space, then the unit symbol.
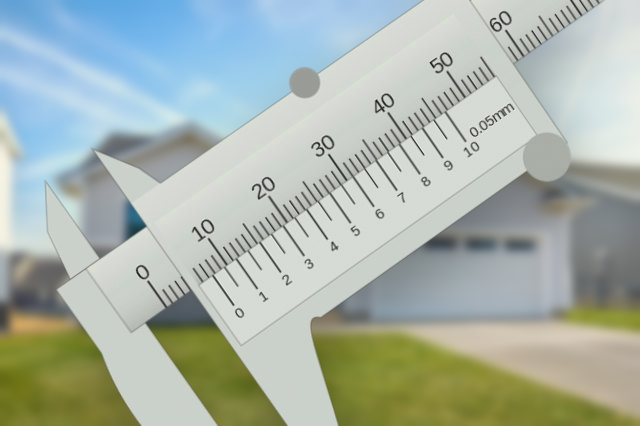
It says 7.6 mm
